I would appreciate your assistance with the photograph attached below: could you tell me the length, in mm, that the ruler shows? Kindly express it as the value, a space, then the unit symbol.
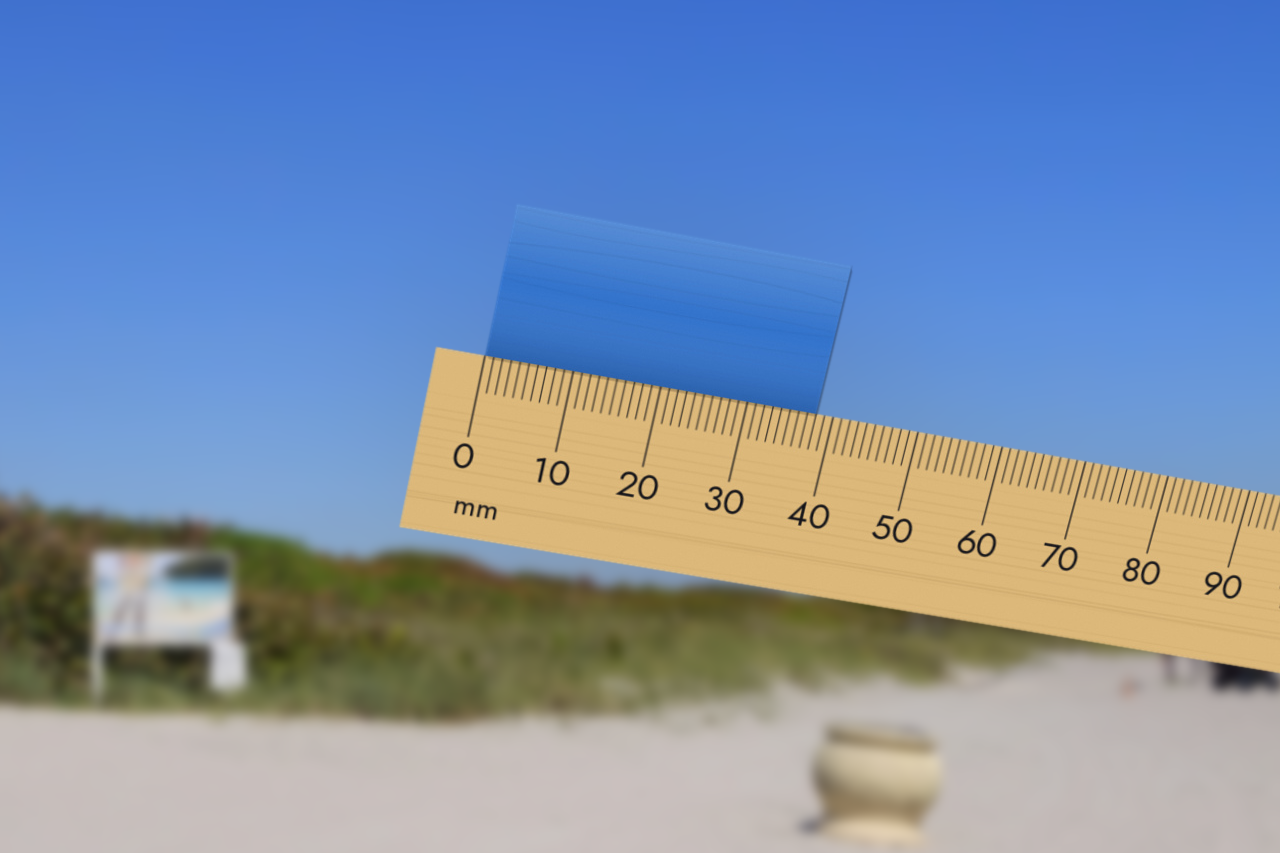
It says 38 mm
